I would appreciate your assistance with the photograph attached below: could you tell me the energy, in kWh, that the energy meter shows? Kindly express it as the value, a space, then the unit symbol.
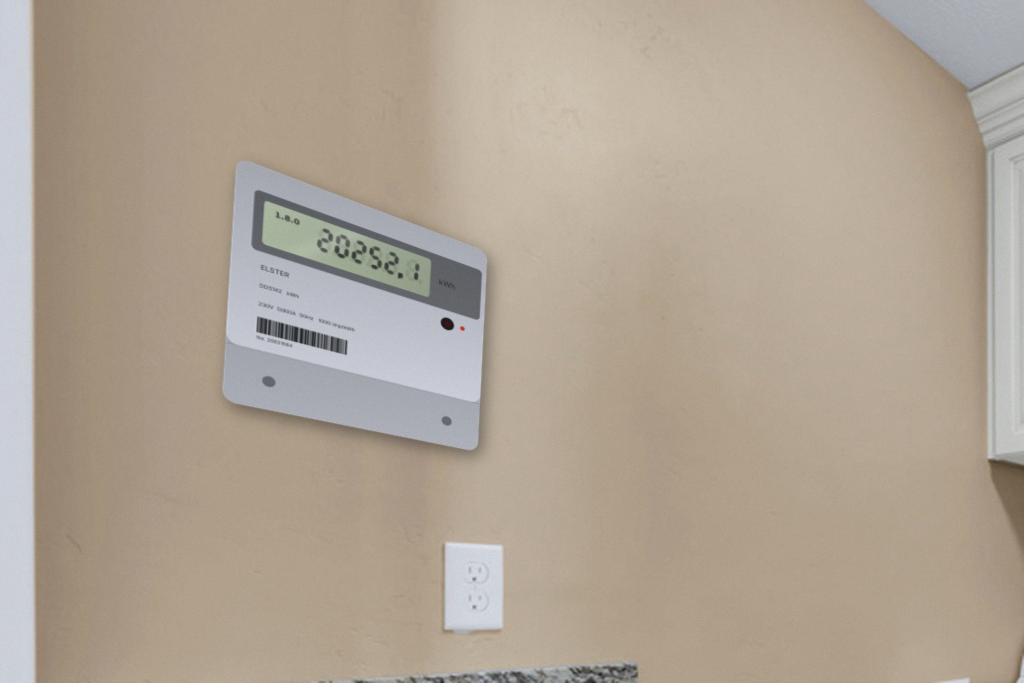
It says 20252.1 kWh
